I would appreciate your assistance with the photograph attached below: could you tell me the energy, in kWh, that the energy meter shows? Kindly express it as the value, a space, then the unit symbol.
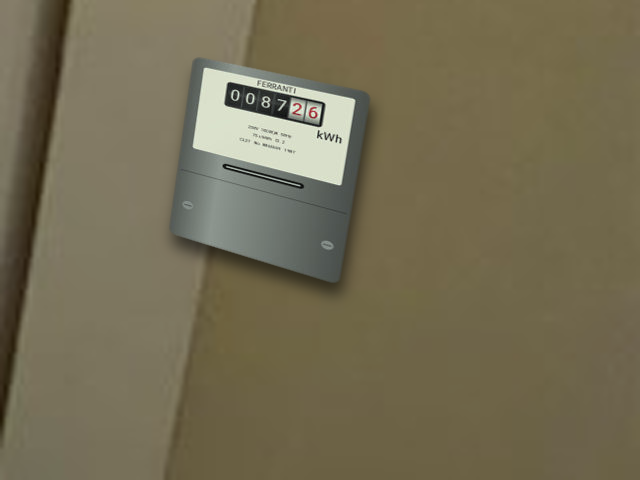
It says 87.26 kWh
